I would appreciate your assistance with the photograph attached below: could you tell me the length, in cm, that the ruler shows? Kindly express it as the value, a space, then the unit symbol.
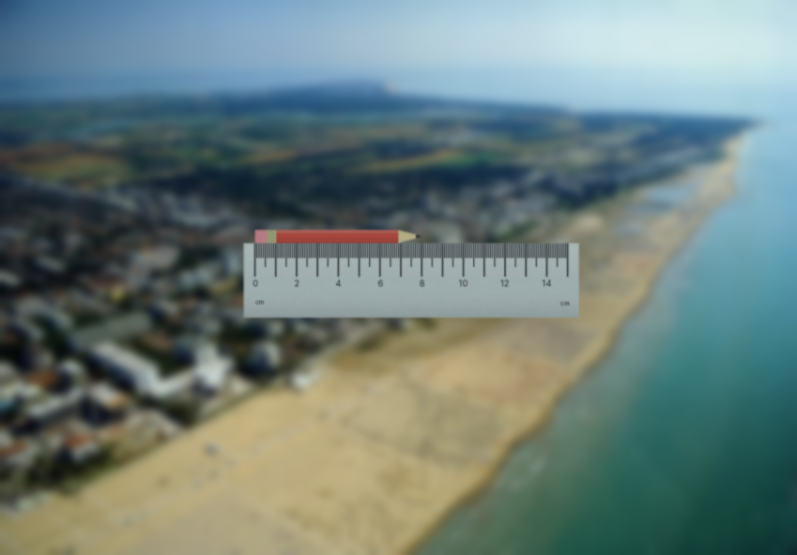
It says 8 cm
